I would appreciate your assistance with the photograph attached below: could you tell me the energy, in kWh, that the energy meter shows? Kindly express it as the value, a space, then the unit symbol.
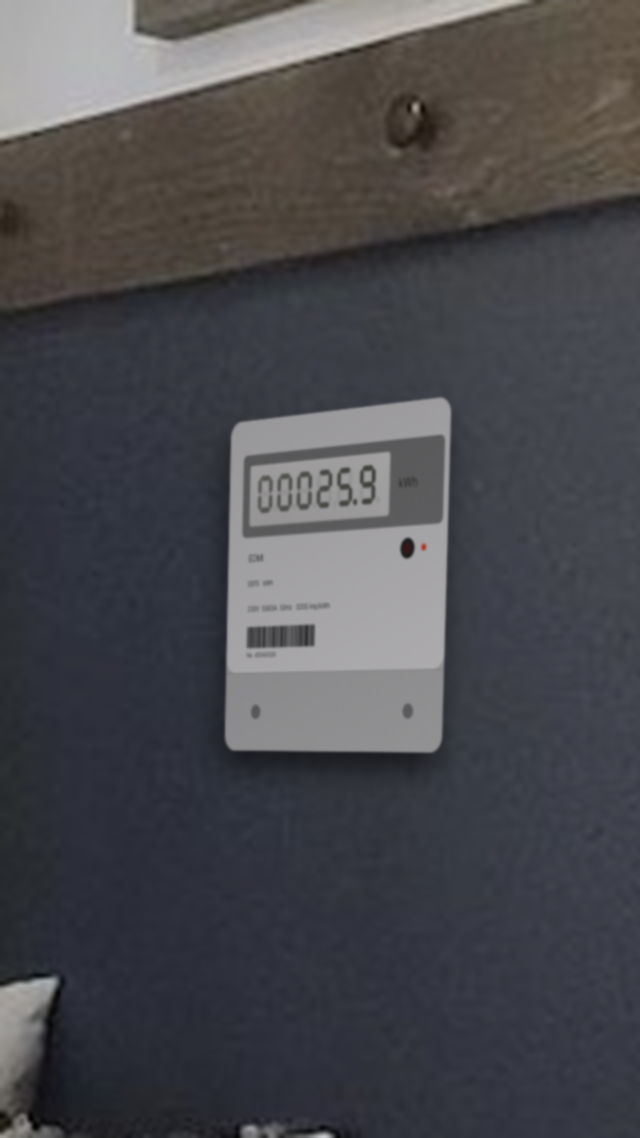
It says 25.9 kWh
